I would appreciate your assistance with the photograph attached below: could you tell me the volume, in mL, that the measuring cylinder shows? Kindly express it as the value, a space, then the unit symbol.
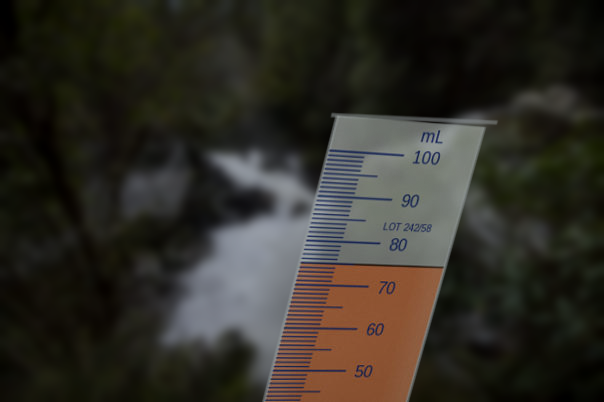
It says 75 mL
